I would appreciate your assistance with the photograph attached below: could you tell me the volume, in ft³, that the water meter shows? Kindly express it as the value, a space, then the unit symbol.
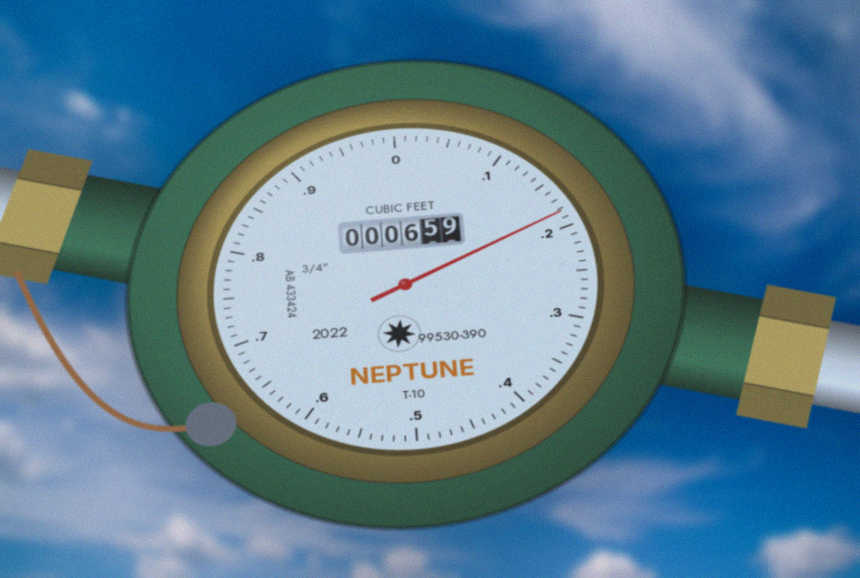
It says 659.18 ft³
